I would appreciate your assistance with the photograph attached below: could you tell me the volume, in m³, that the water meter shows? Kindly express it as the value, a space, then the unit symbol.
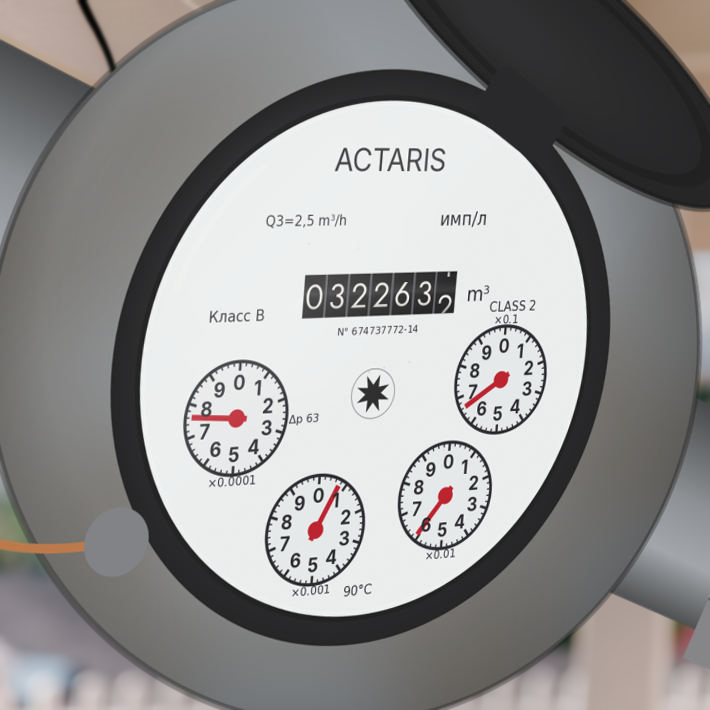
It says 322631.6607 m³
